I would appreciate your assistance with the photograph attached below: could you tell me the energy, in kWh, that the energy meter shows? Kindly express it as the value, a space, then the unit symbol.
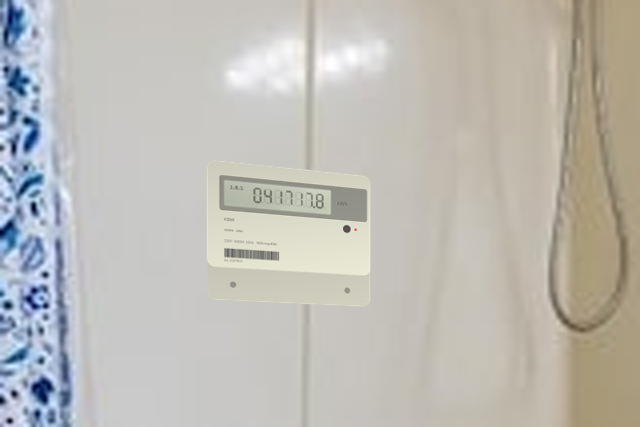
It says 41717.8 kWh
